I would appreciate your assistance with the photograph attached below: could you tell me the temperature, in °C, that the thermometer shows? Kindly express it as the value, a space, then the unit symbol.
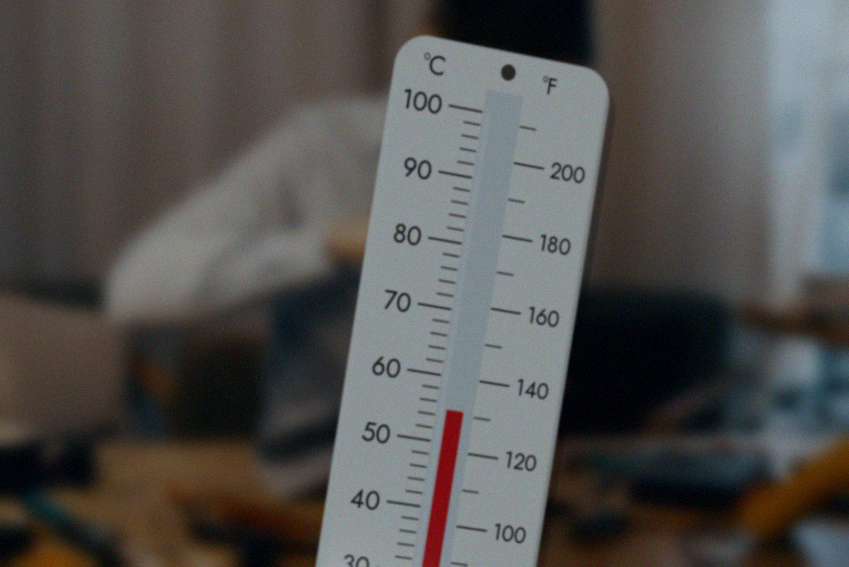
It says 55 °C
